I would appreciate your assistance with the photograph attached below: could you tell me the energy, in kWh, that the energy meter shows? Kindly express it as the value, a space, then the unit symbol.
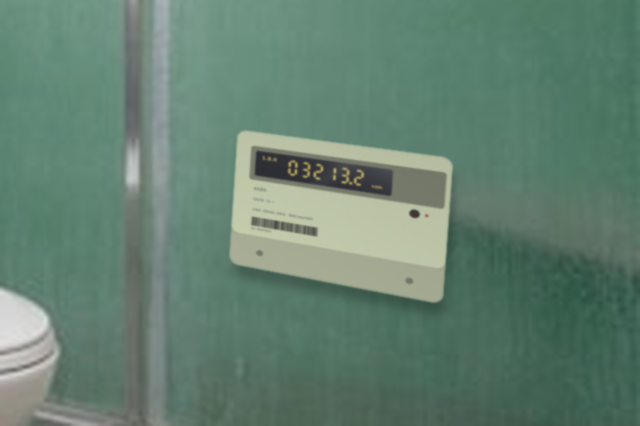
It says 3213.2 kWh
